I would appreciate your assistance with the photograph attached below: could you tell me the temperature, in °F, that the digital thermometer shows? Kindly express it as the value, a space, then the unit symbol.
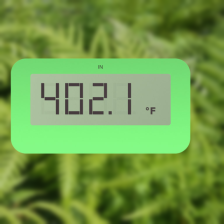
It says 402.1 °F
